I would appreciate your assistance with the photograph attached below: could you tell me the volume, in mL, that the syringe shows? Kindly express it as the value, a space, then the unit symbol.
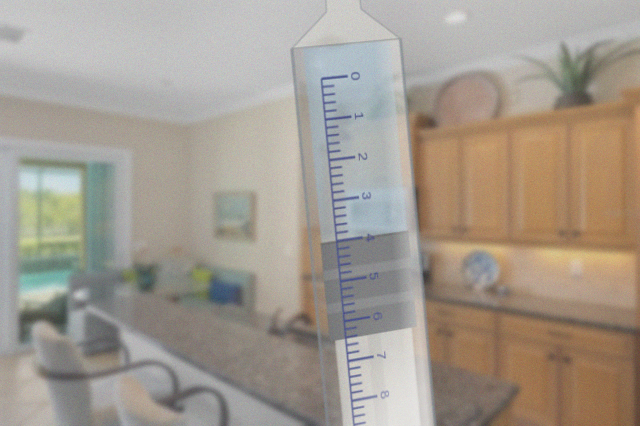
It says 4 mL
